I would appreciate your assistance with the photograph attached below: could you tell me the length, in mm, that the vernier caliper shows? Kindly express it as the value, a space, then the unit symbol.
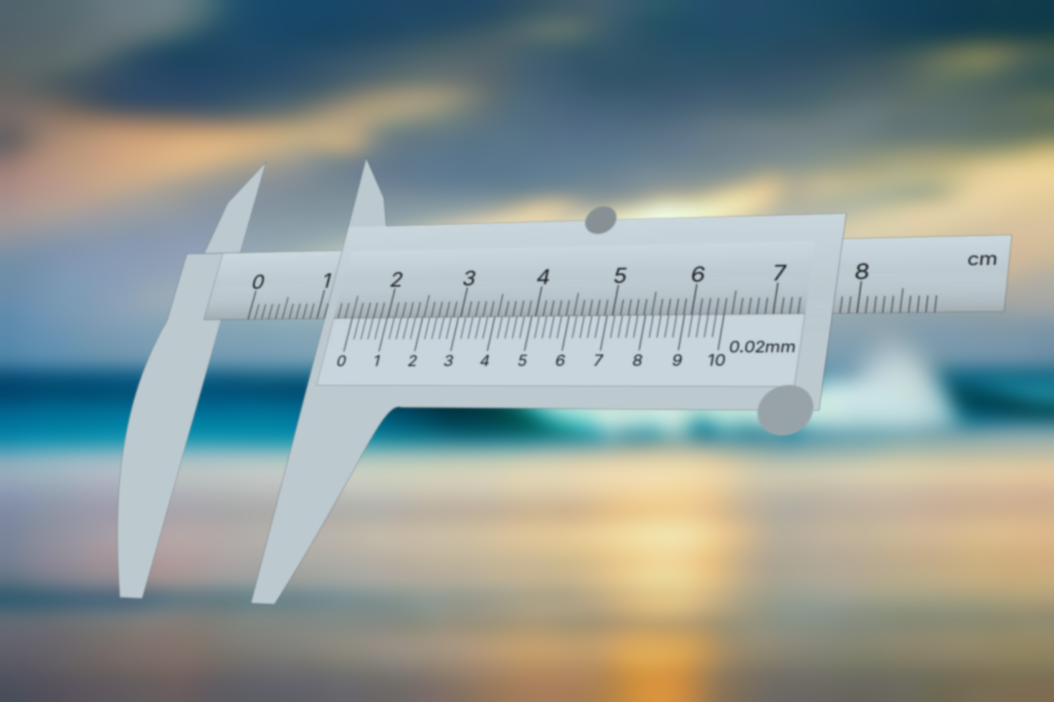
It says 15.0 mm
